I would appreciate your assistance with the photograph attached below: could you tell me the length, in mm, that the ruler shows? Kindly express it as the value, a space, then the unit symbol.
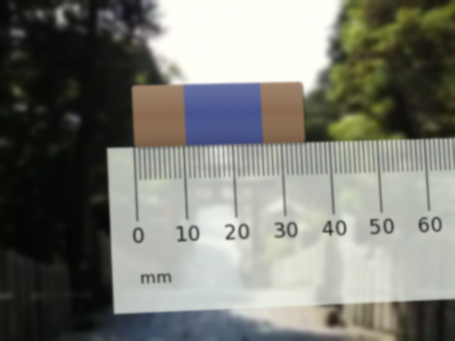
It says 35 mm
